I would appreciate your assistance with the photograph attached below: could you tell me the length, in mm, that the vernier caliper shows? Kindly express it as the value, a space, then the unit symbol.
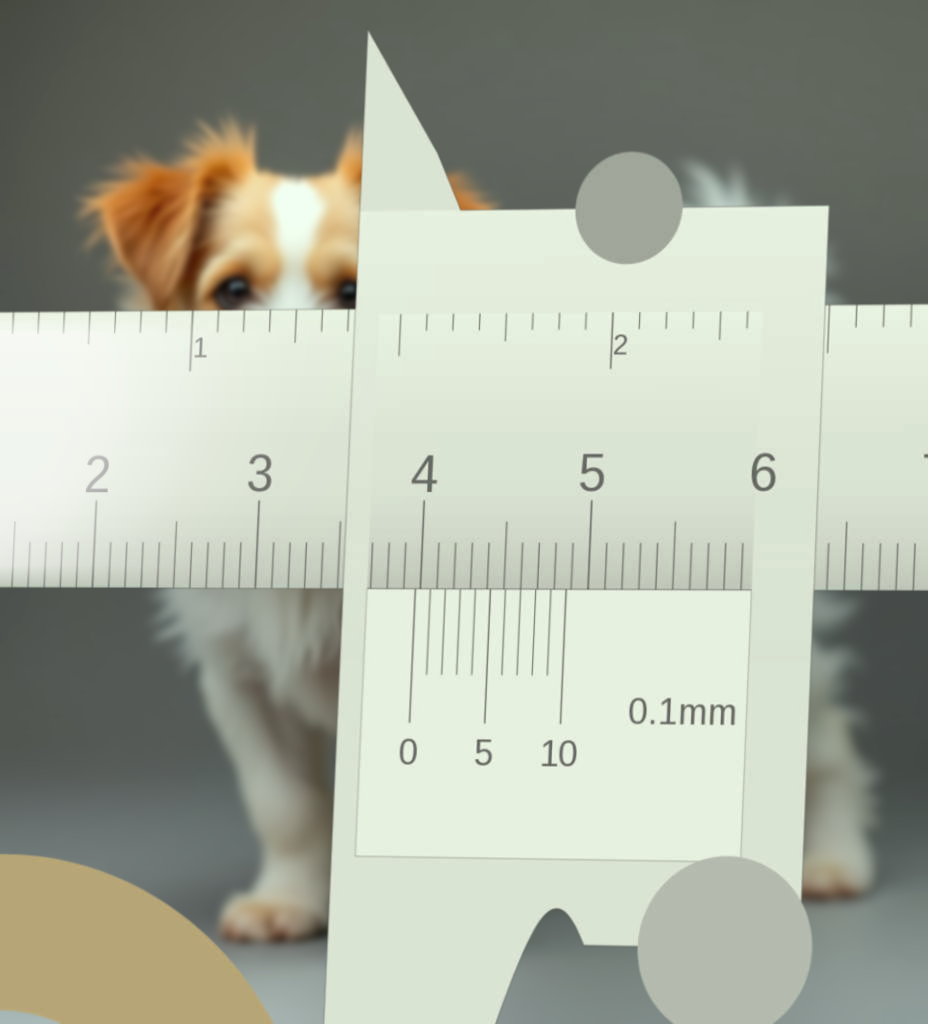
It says 39.7 mm
